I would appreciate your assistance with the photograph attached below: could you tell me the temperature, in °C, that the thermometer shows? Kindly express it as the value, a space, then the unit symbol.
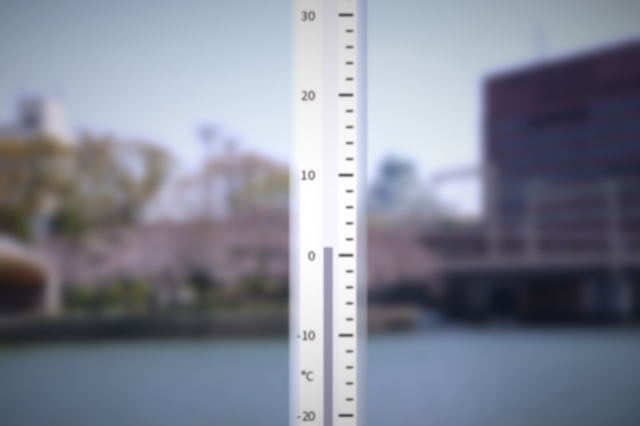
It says 1 °C
